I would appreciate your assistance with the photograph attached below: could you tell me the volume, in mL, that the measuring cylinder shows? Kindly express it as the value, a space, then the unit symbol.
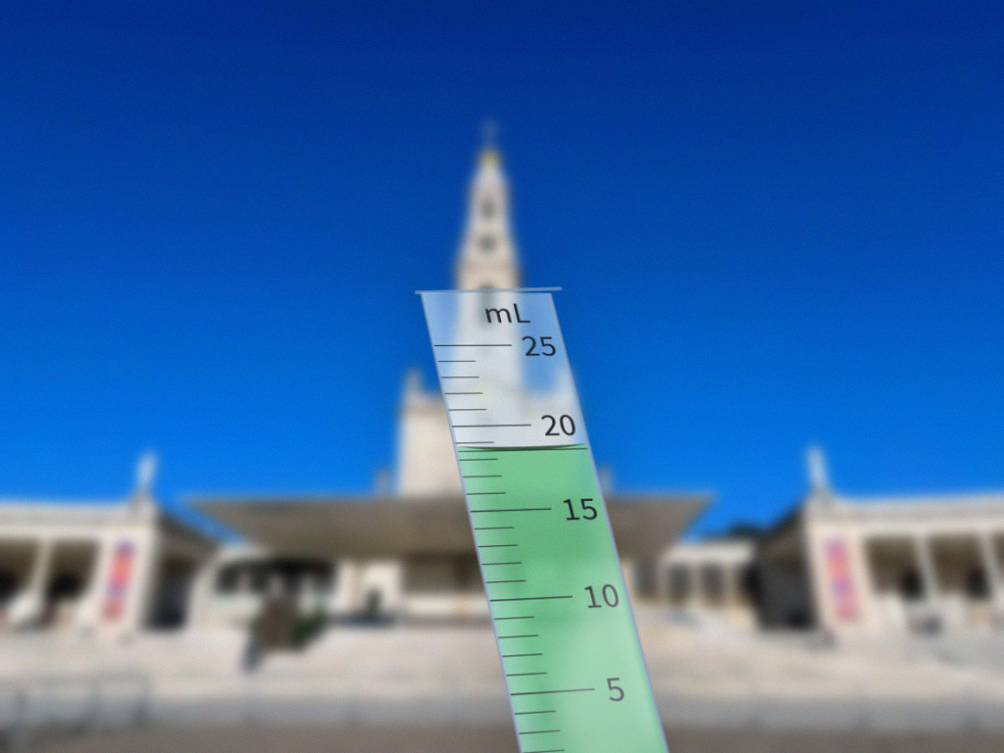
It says 18.5 mL
